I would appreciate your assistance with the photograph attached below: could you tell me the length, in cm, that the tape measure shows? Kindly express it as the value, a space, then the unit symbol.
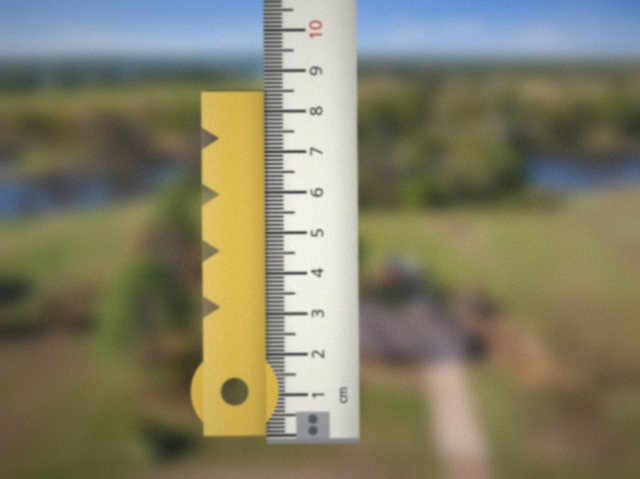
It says 8.5 cm
